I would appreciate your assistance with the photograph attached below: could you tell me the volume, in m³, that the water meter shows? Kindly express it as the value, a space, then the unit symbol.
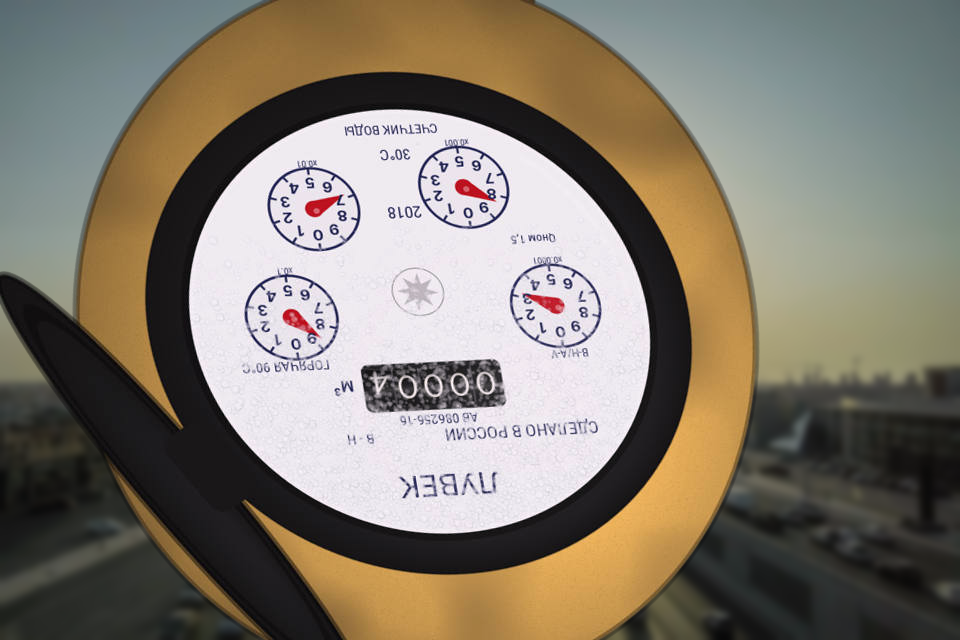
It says 3.8683 m³
